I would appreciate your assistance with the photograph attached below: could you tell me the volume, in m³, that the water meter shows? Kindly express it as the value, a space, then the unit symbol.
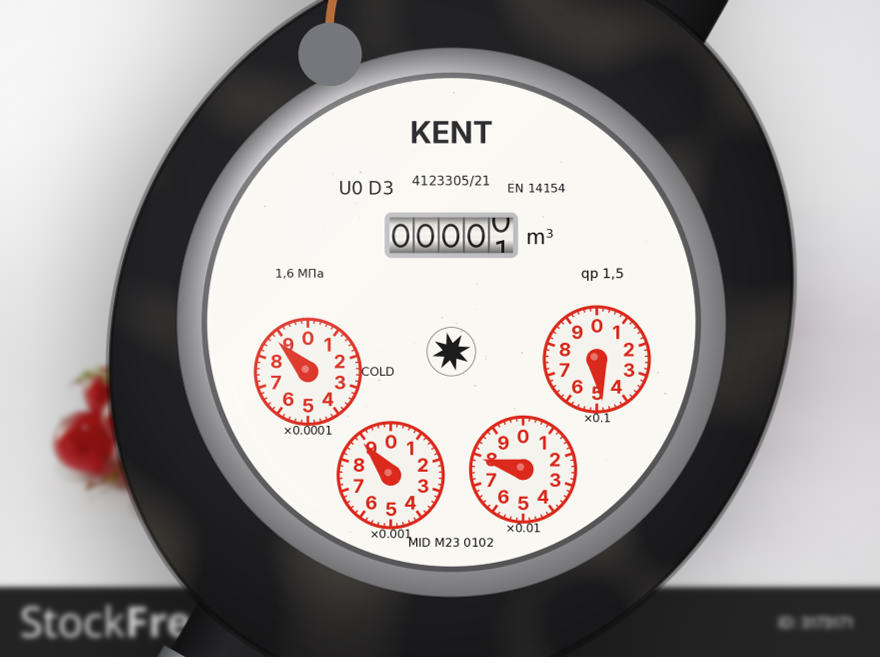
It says 0.4788 m³
